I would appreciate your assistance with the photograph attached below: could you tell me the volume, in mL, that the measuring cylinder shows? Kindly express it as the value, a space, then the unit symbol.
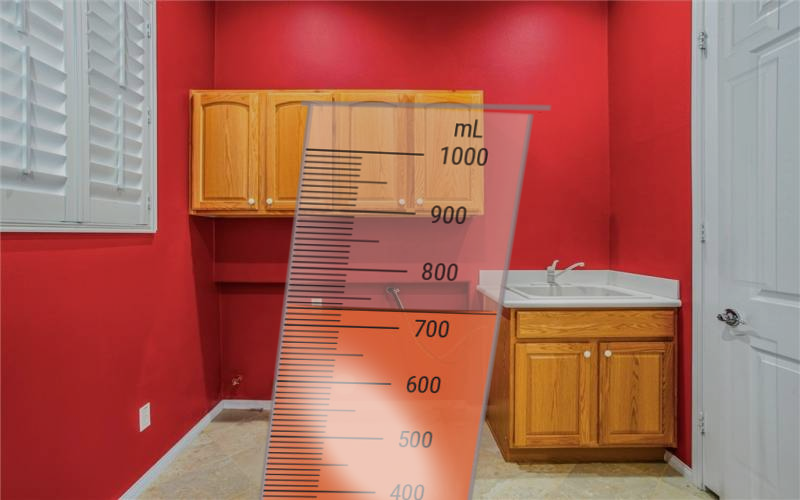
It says 730 mL
